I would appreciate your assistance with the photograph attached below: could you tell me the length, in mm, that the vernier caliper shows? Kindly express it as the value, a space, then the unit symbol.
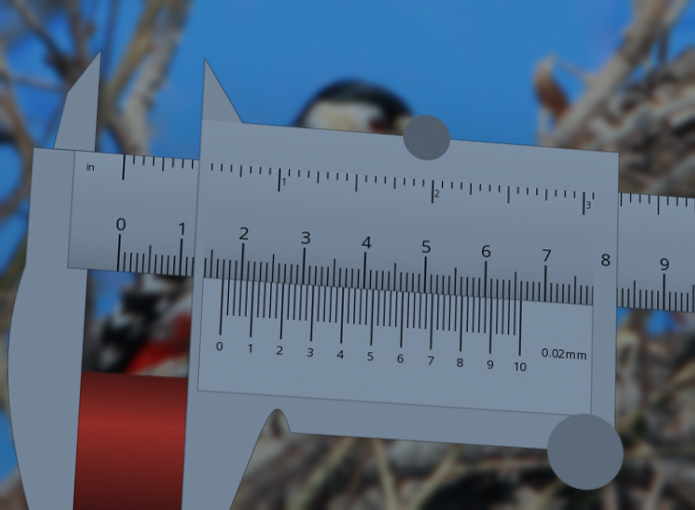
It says 17.0 mm
